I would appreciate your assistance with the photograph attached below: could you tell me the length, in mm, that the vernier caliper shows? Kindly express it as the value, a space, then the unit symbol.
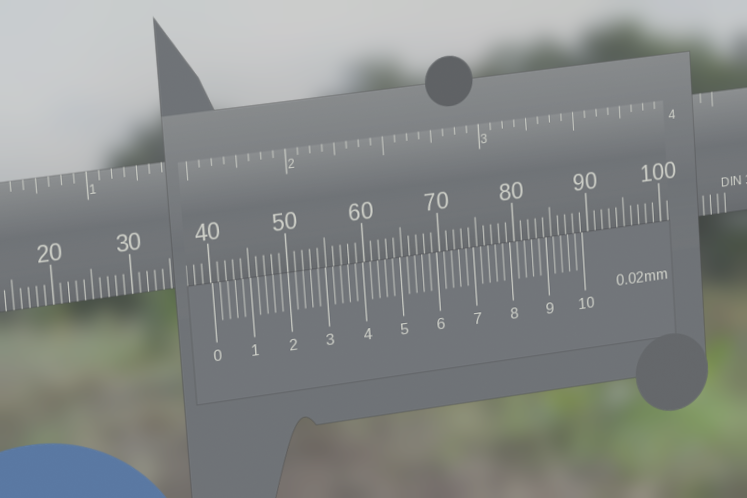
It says 40.2 mm
